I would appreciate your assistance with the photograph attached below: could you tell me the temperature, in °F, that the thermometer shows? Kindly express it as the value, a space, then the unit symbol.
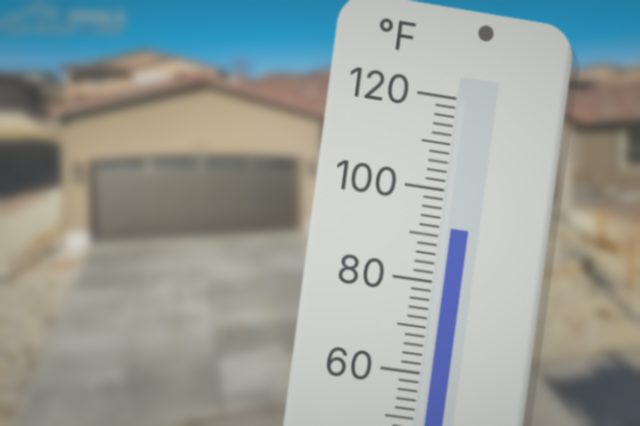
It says 92 °F
